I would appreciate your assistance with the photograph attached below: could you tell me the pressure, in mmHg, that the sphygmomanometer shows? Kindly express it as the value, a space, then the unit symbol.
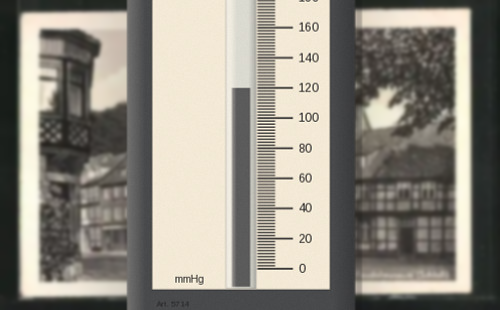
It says 120 mmHg
